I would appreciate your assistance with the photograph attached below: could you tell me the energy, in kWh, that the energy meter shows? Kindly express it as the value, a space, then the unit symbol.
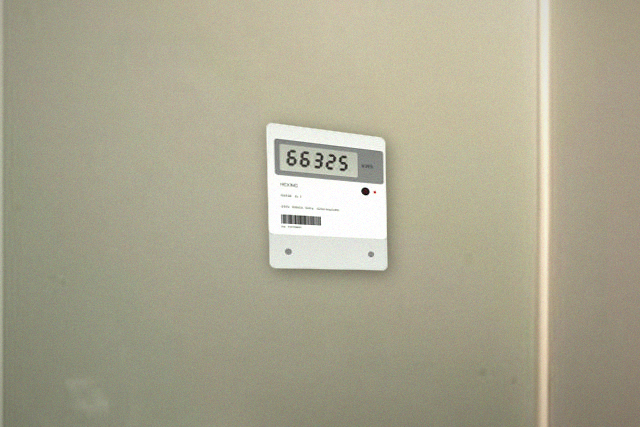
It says 66325 kWh
